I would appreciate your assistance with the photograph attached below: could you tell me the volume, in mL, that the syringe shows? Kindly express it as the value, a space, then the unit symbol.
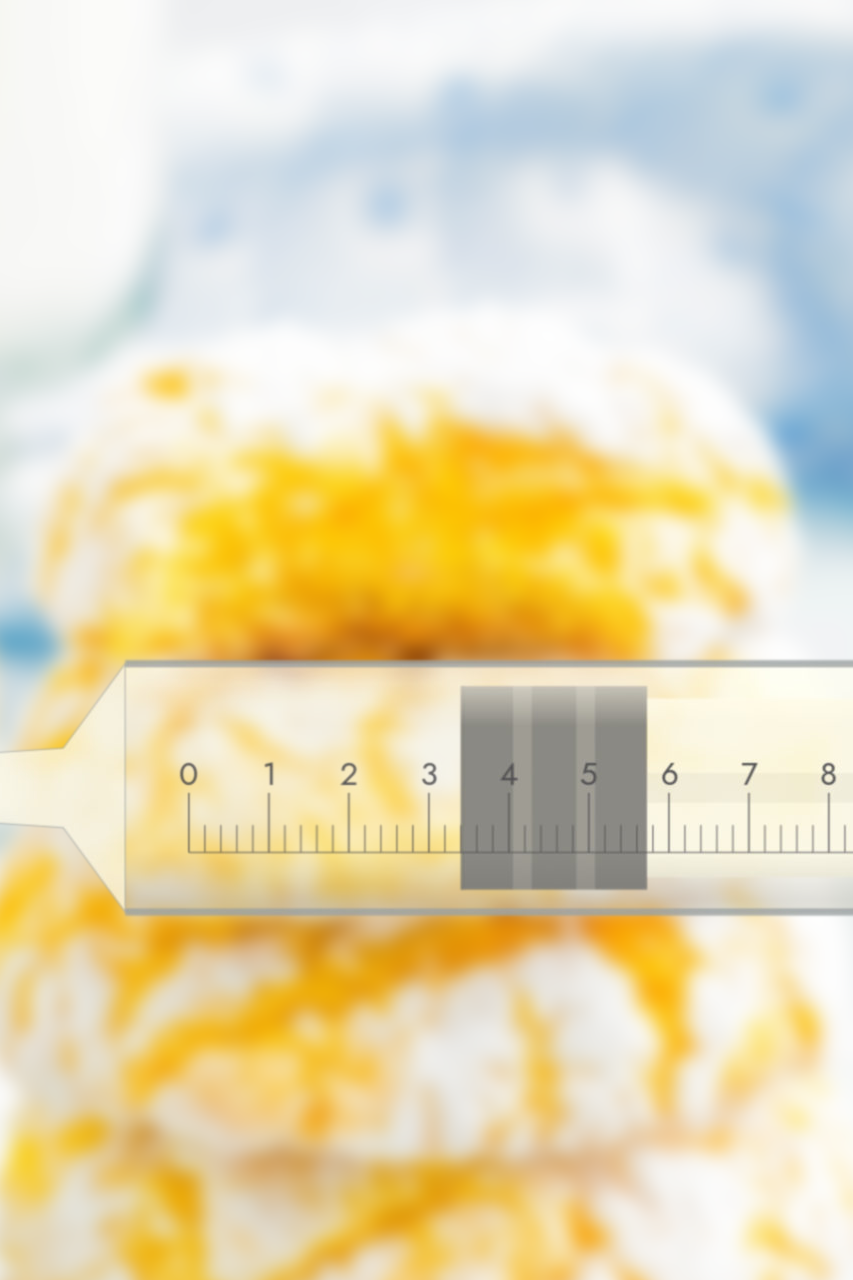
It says 3.4 mL
